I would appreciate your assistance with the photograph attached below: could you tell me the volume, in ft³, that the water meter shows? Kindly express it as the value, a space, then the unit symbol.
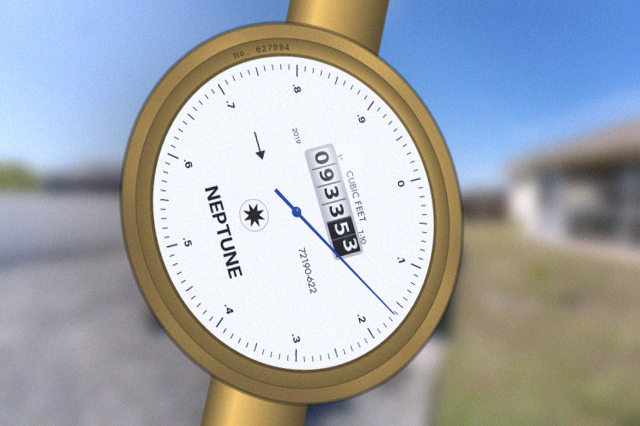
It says 93353.16 ft³
